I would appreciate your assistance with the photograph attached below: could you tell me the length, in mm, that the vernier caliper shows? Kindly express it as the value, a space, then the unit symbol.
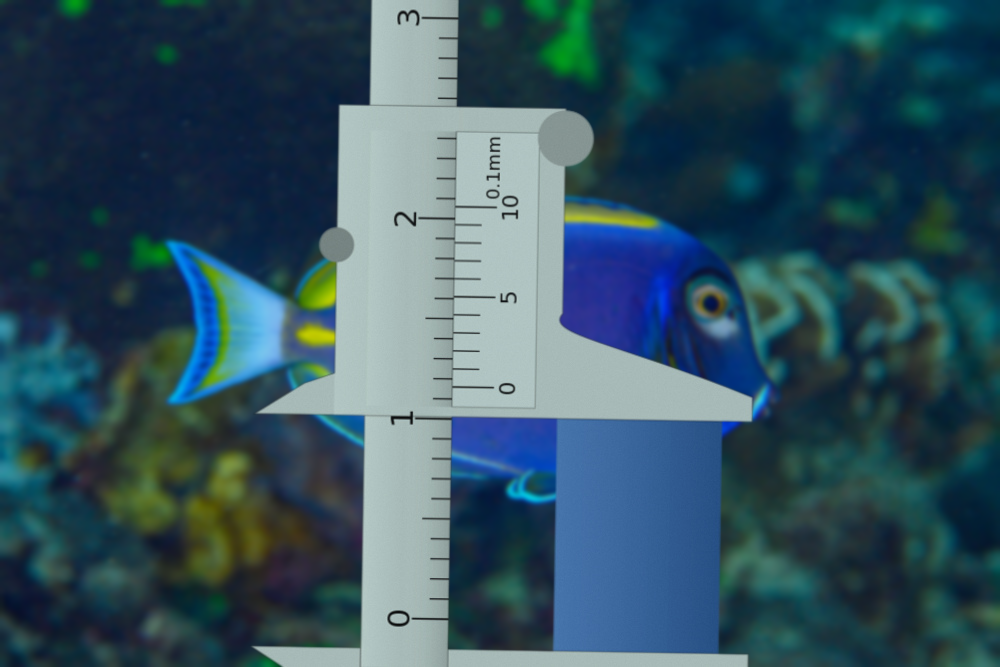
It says 11.6 mm
